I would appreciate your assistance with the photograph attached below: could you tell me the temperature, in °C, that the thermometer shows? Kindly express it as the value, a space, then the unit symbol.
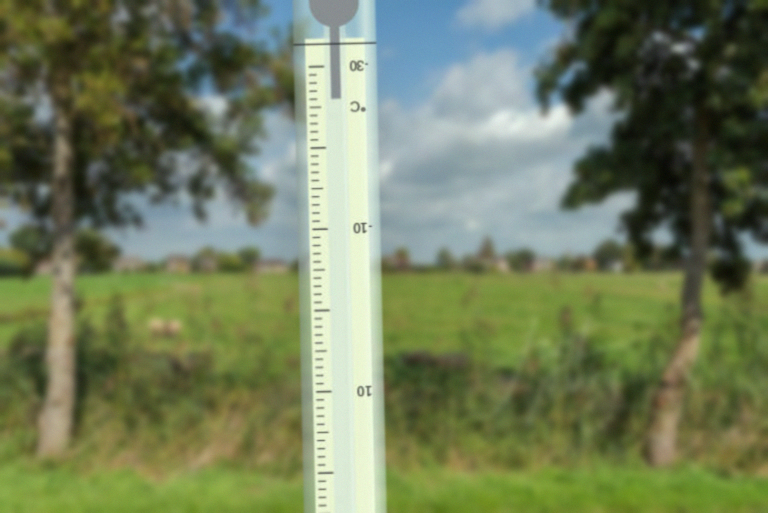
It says -26 °C
